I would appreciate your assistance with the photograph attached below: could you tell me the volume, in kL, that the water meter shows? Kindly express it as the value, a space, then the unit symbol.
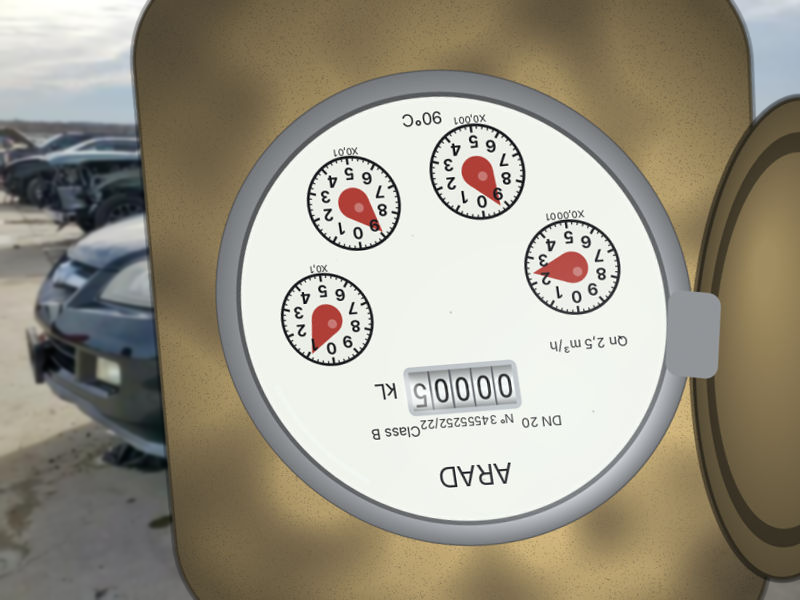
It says 5.0892 kL
